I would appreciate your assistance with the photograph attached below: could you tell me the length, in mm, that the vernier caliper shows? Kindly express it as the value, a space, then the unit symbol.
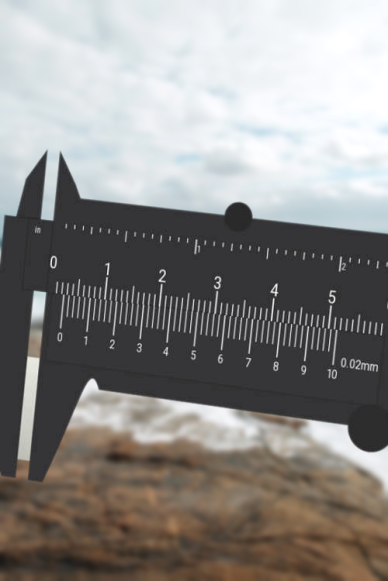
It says 2.4 mm
